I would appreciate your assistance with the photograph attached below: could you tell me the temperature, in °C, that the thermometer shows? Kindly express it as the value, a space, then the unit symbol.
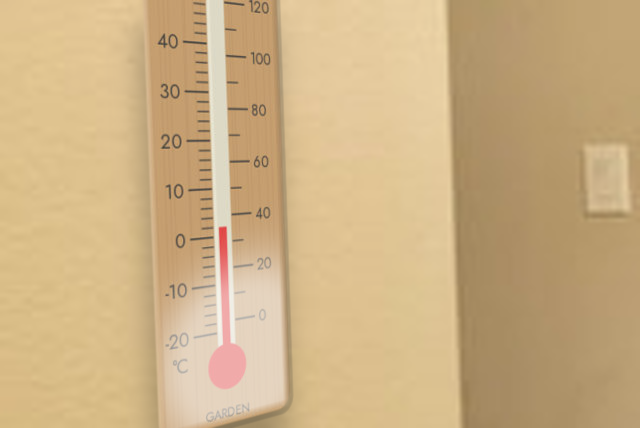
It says 2 °C
